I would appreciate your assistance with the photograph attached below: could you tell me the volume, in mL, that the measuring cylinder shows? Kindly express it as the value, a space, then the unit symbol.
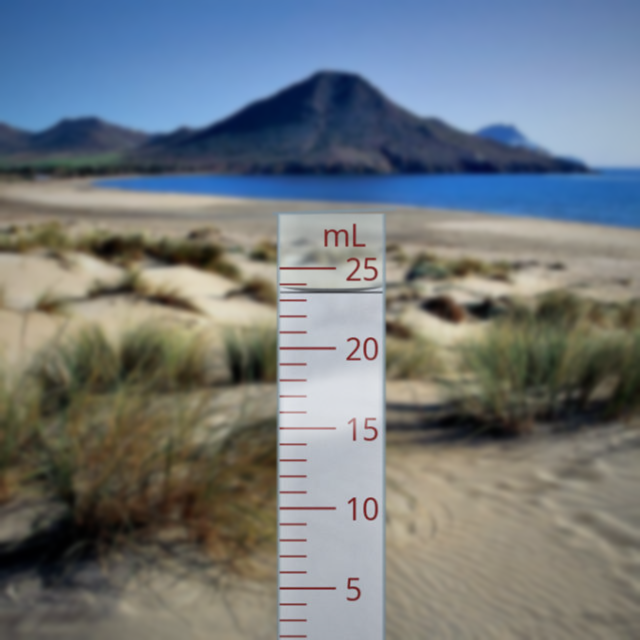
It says 23.5 mL
